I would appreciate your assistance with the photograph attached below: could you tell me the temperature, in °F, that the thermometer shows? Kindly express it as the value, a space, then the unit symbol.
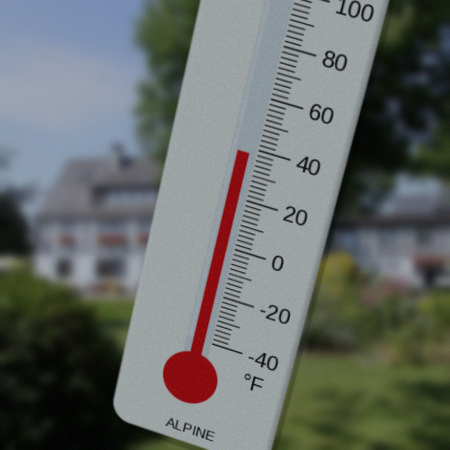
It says 38 °F
